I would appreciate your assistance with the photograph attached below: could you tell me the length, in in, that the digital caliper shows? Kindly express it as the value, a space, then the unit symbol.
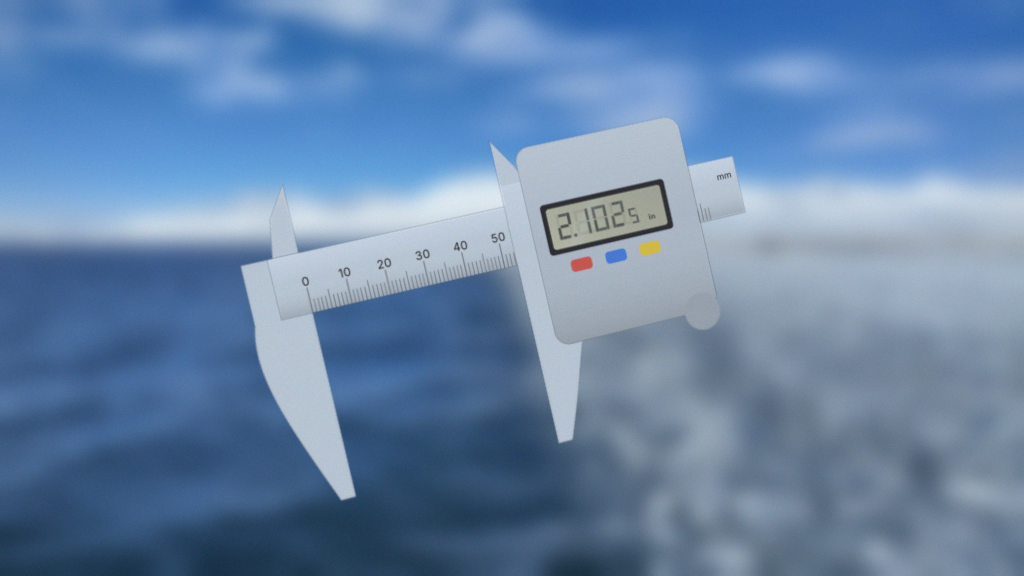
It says 2.1025 in
